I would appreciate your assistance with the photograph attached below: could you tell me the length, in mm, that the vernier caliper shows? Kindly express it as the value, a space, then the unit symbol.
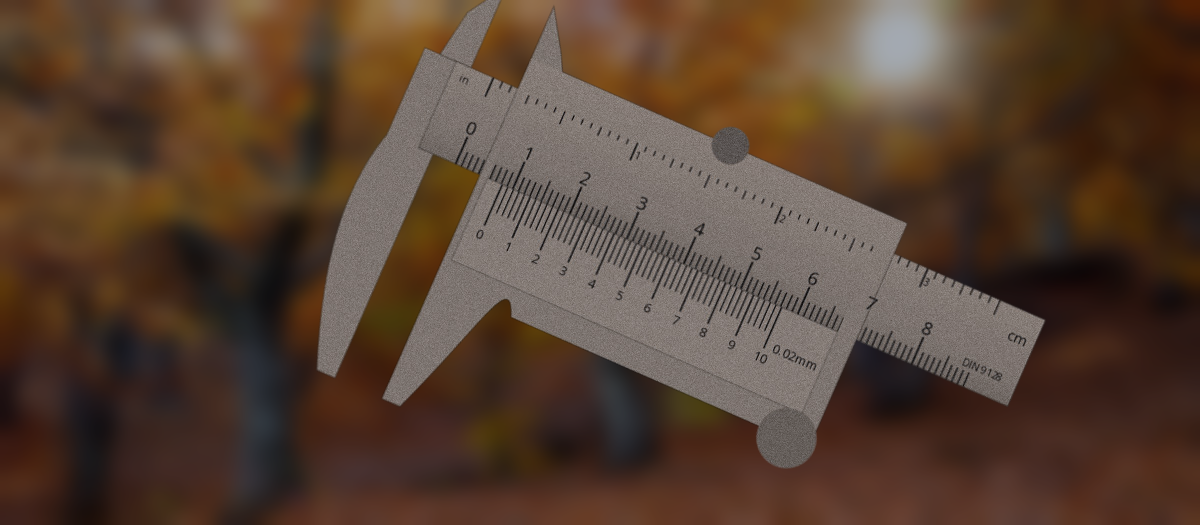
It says 8.2 mm
